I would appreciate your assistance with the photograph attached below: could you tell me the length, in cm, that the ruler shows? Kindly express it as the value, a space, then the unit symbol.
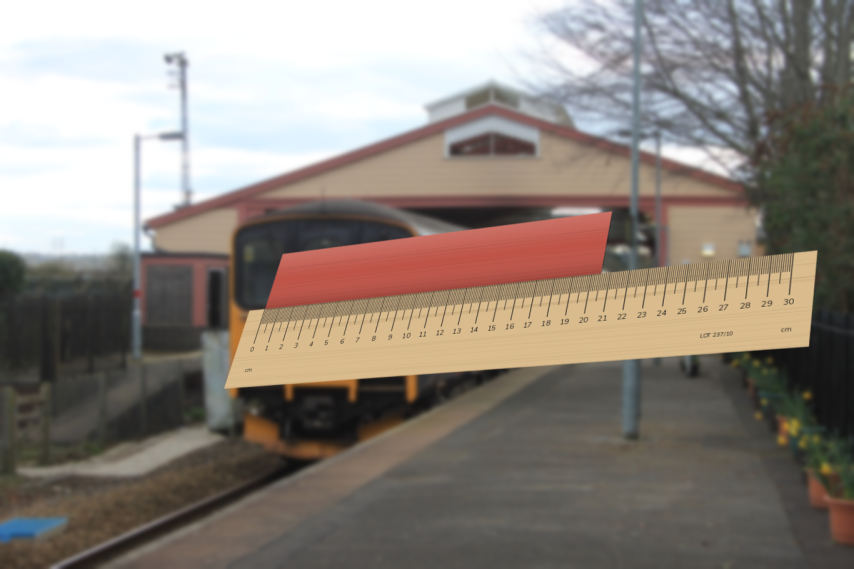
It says 20.5 cm
